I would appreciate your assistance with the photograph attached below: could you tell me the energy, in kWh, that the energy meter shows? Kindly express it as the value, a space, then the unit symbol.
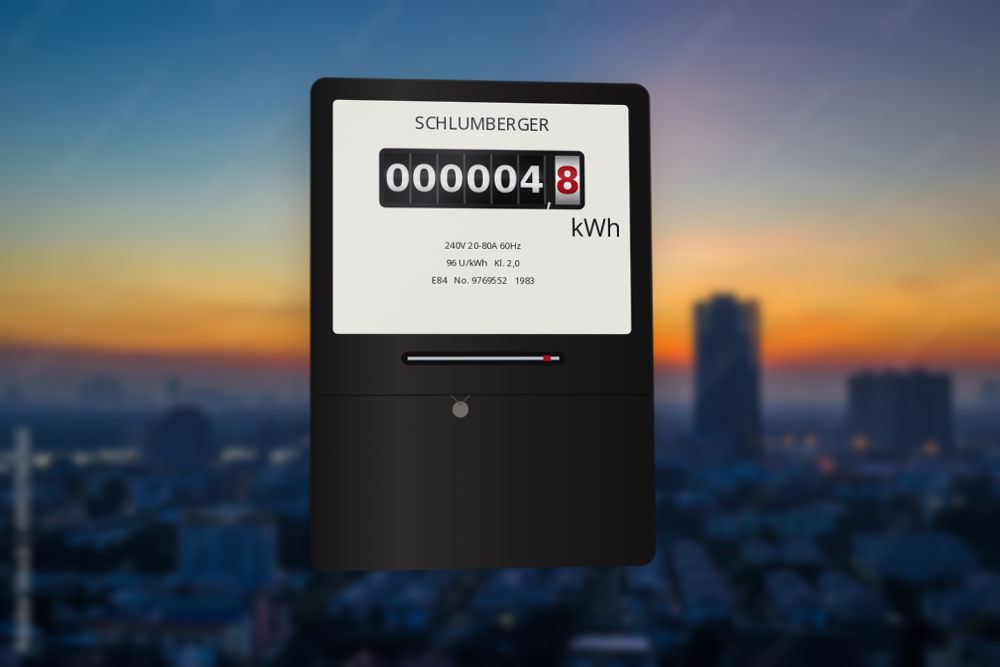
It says 4.8 kWh
